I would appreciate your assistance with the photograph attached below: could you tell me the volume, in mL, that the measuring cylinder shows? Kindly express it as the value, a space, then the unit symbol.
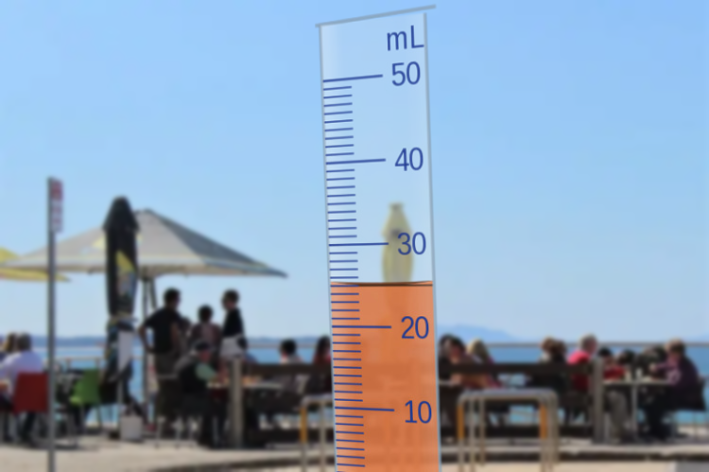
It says 25 mL
